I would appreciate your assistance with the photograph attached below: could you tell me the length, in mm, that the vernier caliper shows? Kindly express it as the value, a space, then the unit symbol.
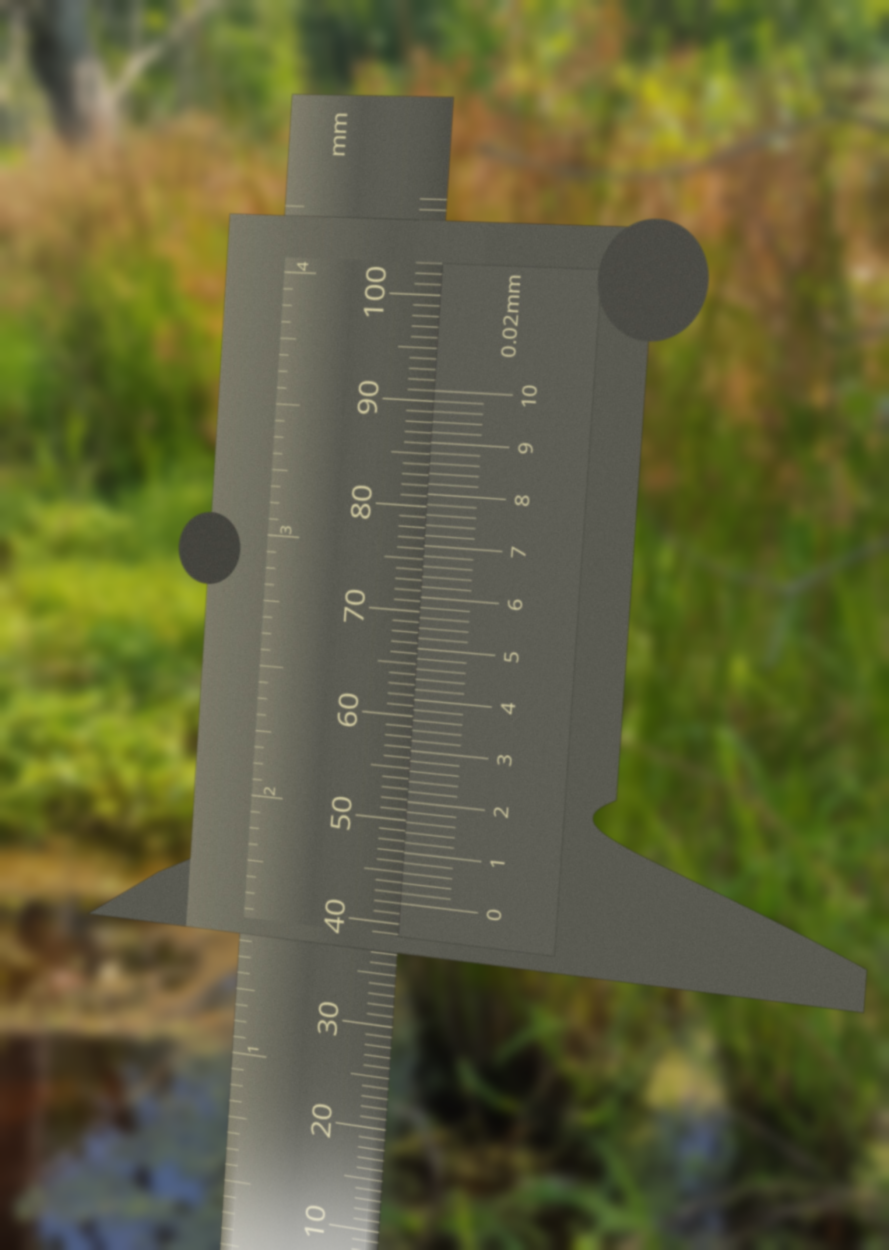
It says 42.0 mm
